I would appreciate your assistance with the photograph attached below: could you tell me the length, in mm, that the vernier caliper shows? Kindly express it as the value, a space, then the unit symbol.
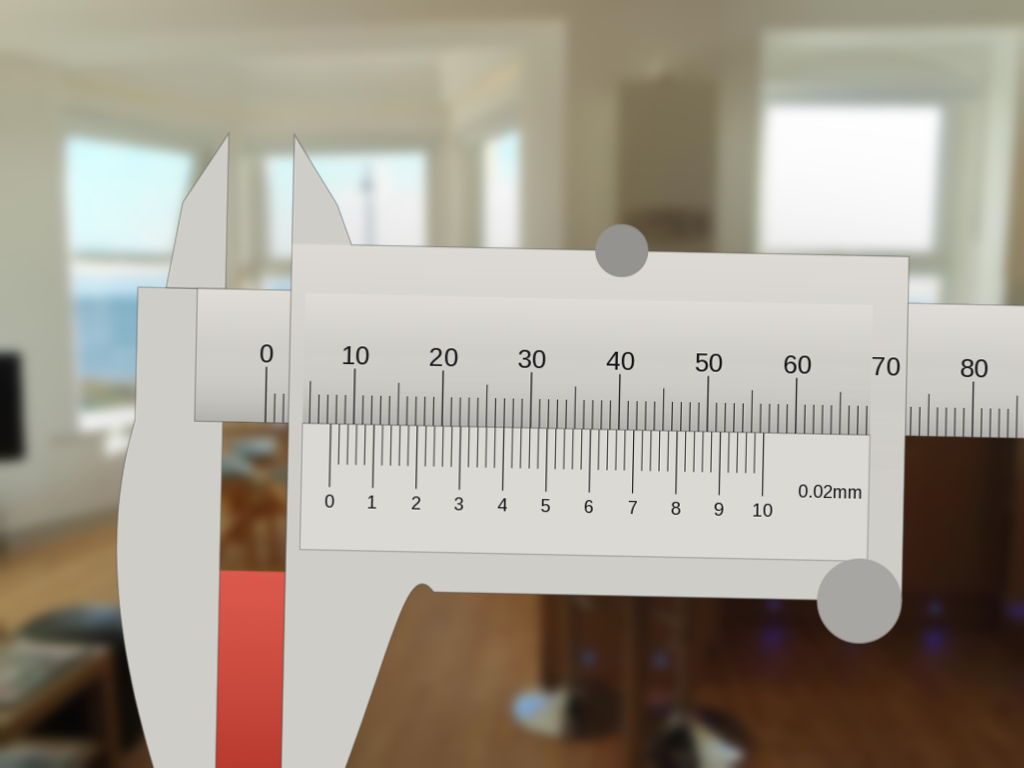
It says 7.4 mm
